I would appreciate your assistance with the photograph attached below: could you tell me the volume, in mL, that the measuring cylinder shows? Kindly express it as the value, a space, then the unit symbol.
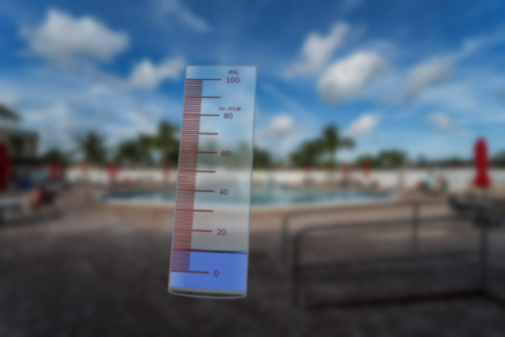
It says 10 mL
